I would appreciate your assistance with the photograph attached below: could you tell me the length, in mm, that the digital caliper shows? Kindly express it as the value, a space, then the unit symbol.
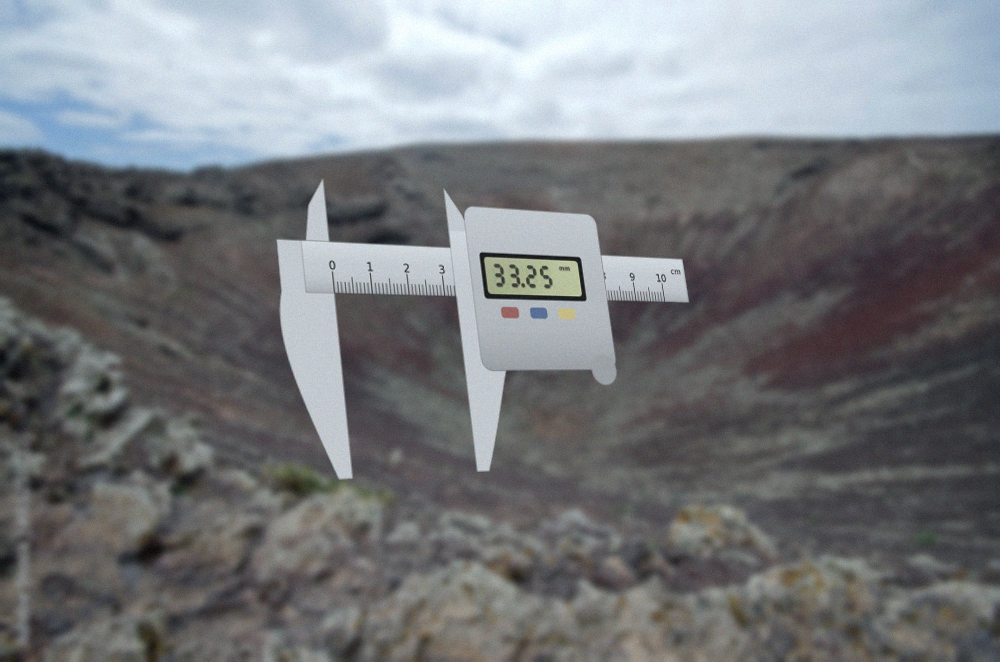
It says 33.25 mm
